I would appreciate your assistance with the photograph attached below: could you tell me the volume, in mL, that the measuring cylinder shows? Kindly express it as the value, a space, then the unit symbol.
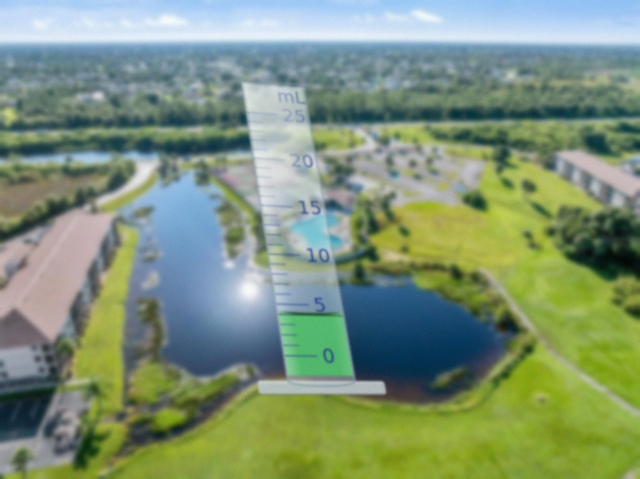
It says 4 mL
